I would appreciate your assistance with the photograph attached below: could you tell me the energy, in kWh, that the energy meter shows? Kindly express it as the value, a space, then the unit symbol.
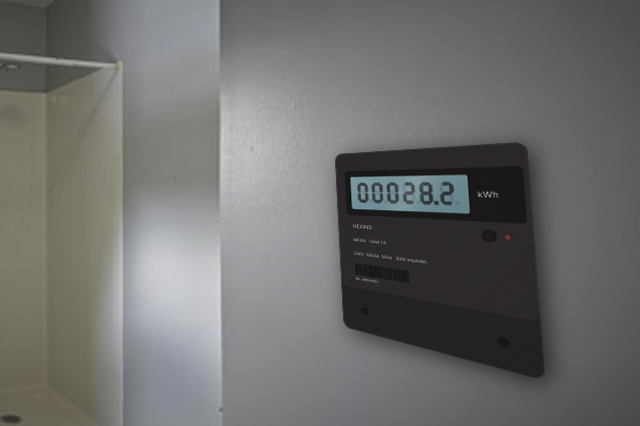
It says 28.2 kWh
